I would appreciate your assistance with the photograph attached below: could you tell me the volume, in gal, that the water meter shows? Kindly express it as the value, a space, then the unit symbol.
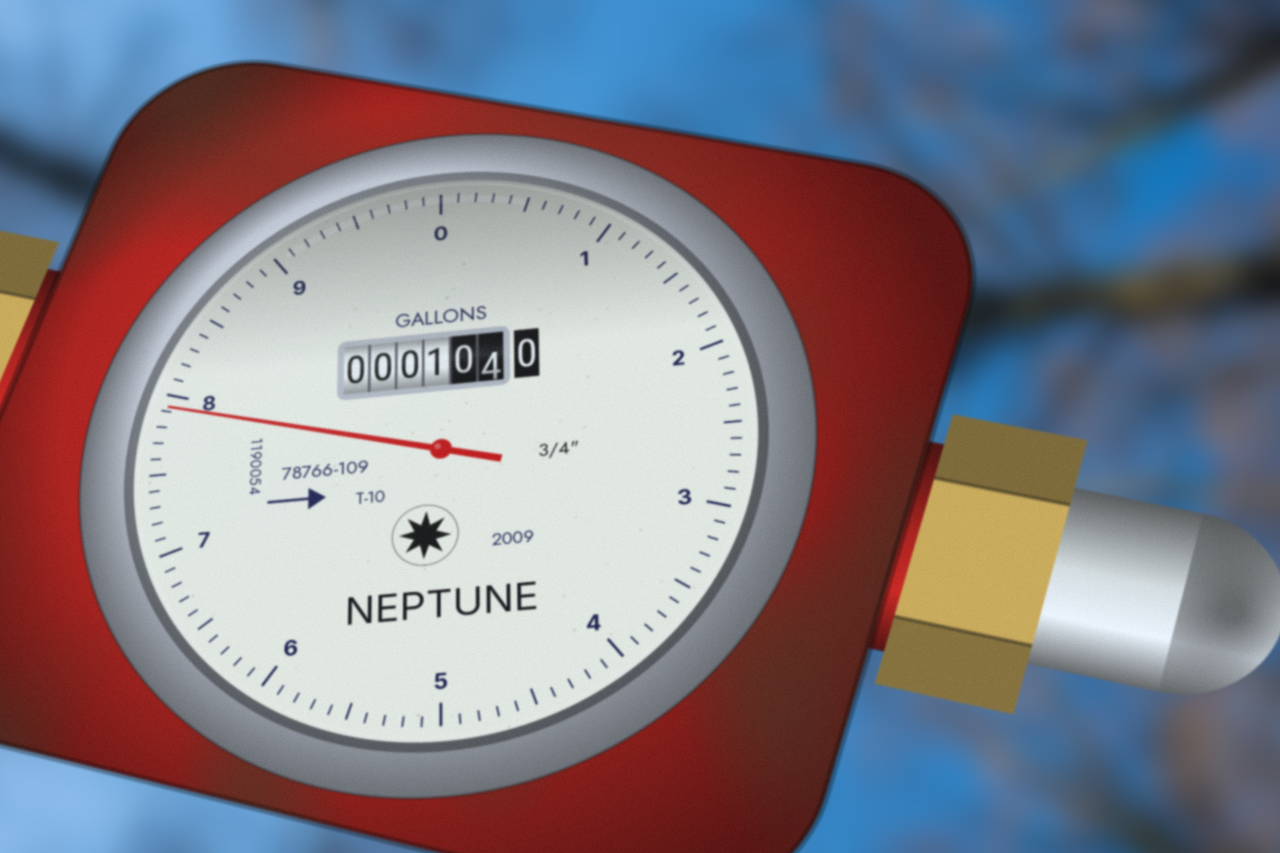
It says 1037.9 gal
